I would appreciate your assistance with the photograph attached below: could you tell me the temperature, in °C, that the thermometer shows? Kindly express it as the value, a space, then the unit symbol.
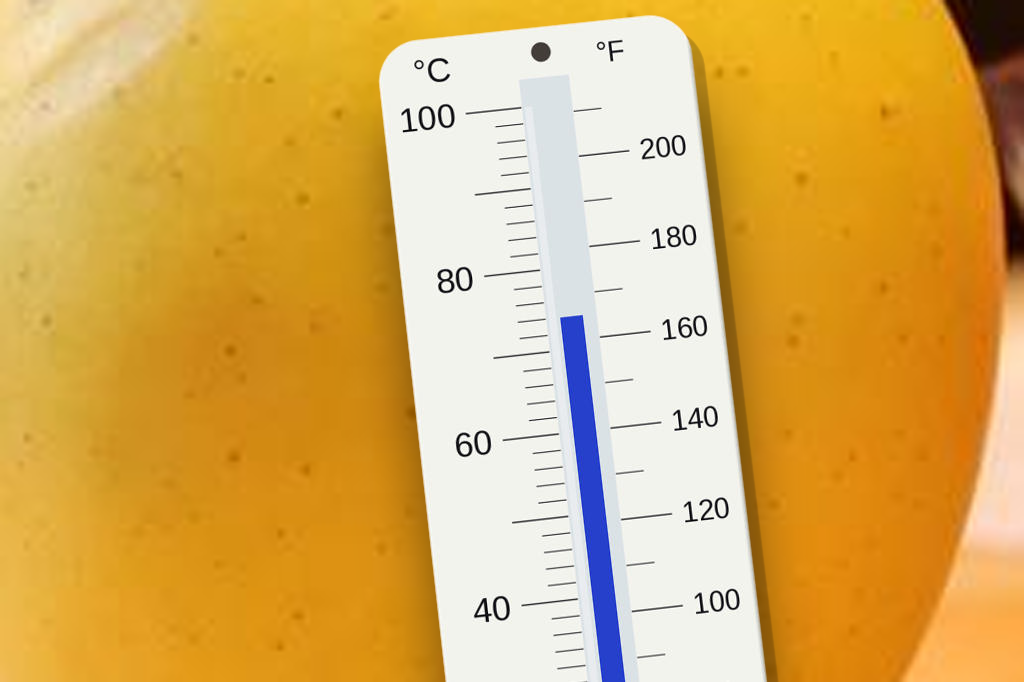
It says 74 °C
